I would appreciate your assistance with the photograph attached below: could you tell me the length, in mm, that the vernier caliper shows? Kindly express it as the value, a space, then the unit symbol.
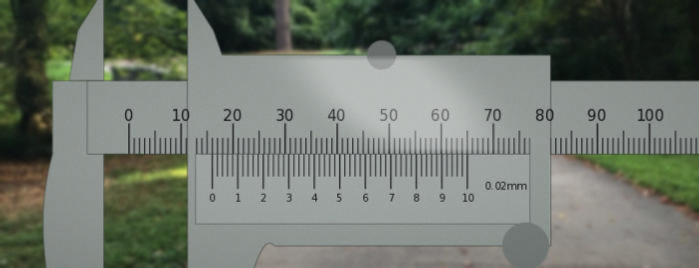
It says 16.0 mm
